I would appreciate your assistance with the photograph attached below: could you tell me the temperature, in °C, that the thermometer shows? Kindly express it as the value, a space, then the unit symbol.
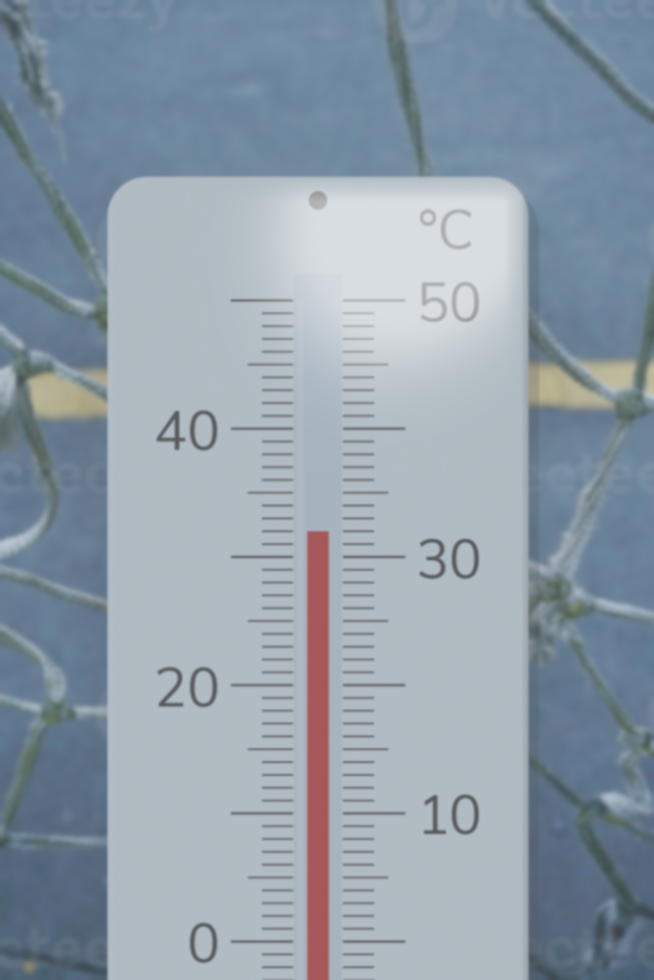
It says 32 °C
